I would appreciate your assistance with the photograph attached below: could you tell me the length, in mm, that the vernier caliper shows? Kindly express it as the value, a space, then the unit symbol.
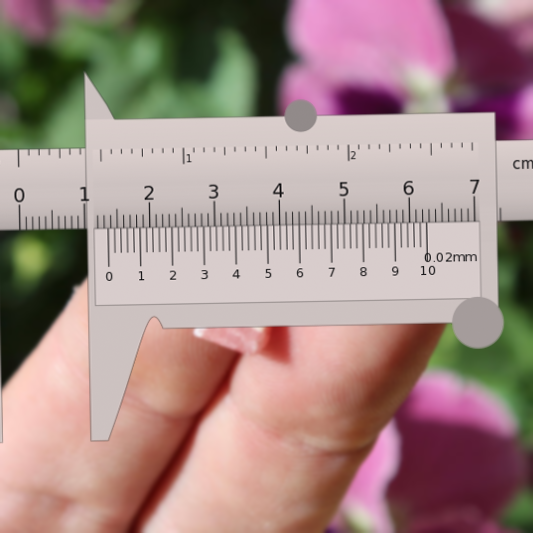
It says 13.6 mm
